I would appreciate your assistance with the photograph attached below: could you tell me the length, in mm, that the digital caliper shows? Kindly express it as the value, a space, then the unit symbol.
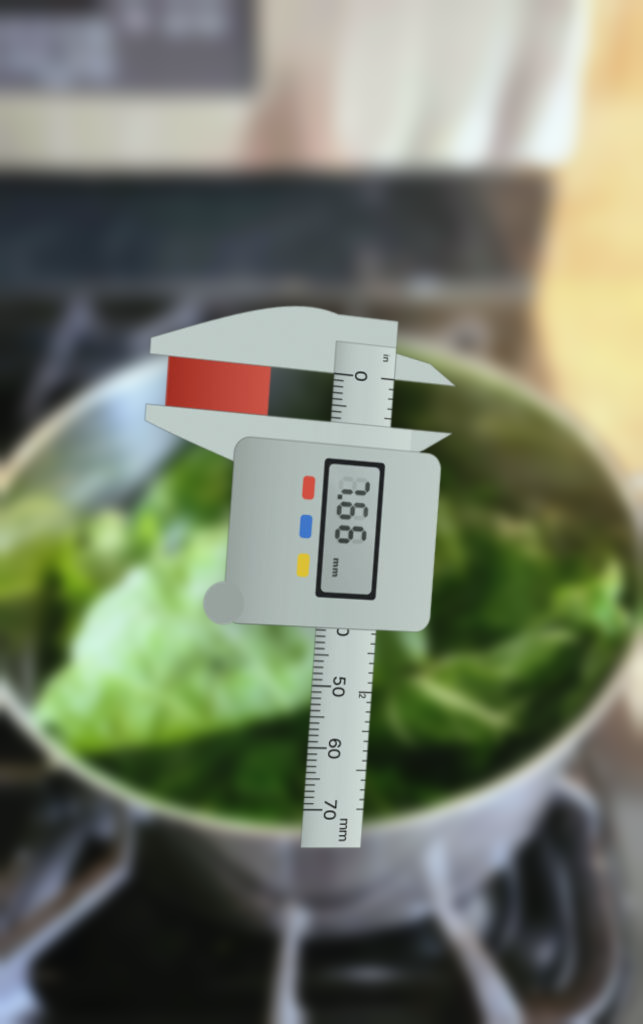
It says 7.66 mm
